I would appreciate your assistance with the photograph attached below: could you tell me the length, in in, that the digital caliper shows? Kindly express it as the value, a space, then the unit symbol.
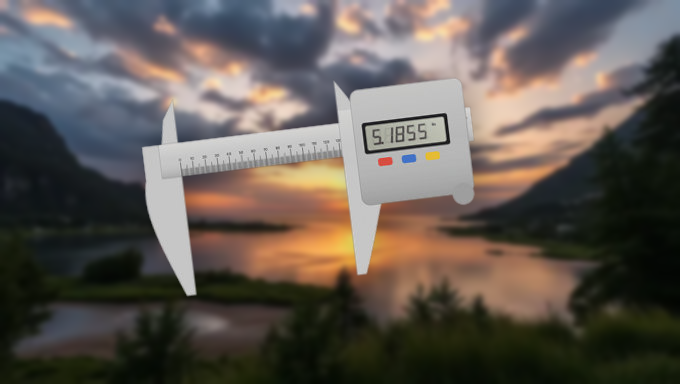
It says 5.1855 in
